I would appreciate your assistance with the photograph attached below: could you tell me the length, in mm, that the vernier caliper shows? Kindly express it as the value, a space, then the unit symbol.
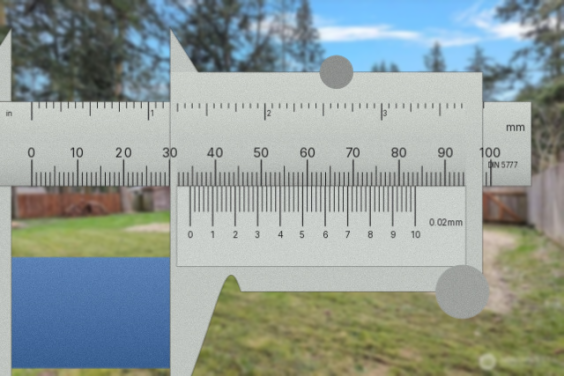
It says 34.5 mm
